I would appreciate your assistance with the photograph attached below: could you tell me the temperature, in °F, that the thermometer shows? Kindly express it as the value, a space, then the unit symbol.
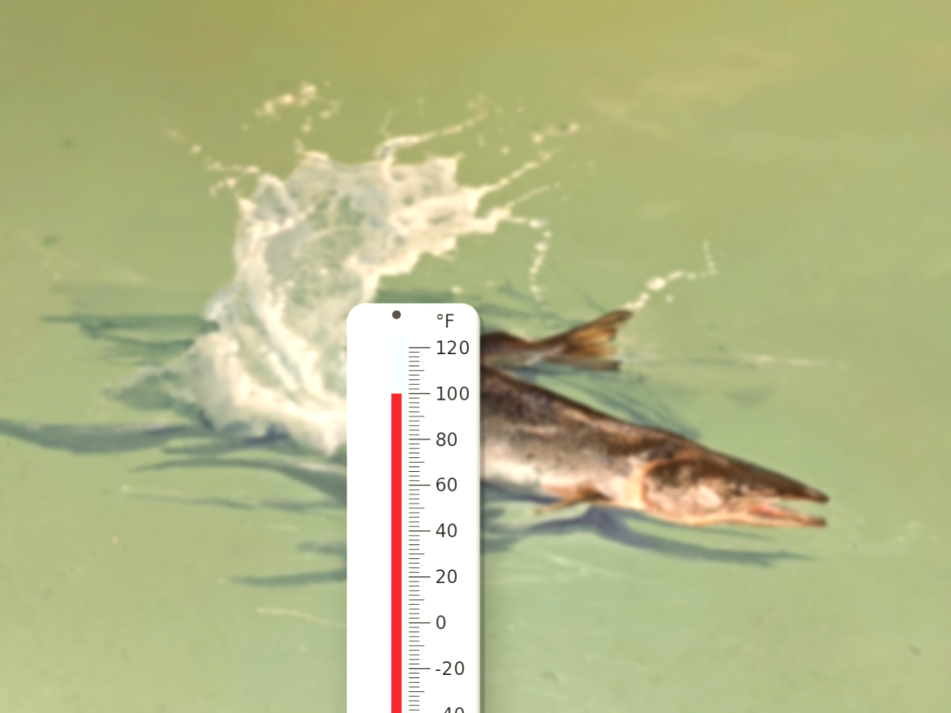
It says 100 °F
